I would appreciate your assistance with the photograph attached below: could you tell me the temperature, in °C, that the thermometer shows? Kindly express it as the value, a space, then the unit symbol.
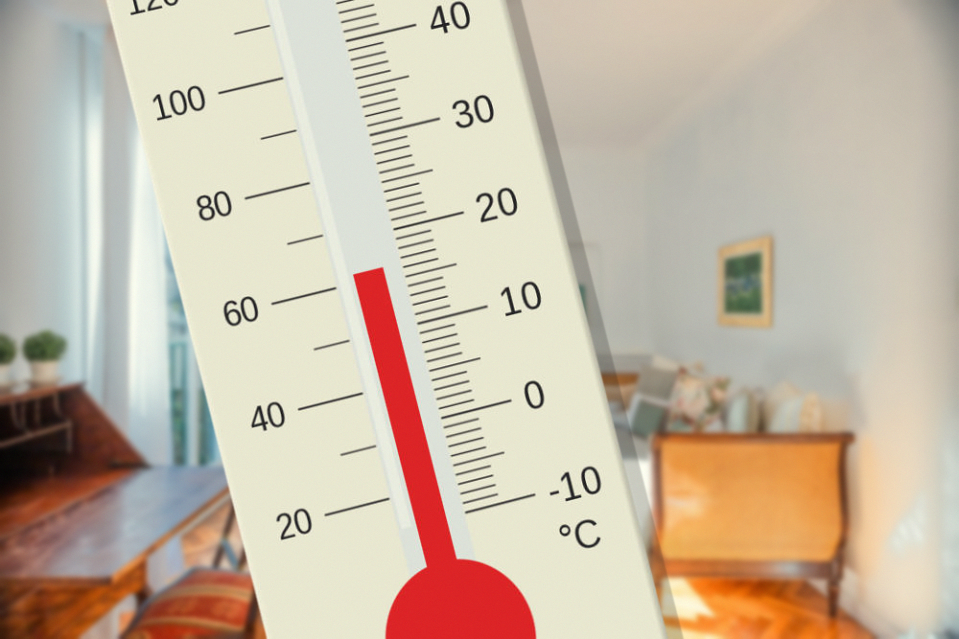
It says 16.5 °C
